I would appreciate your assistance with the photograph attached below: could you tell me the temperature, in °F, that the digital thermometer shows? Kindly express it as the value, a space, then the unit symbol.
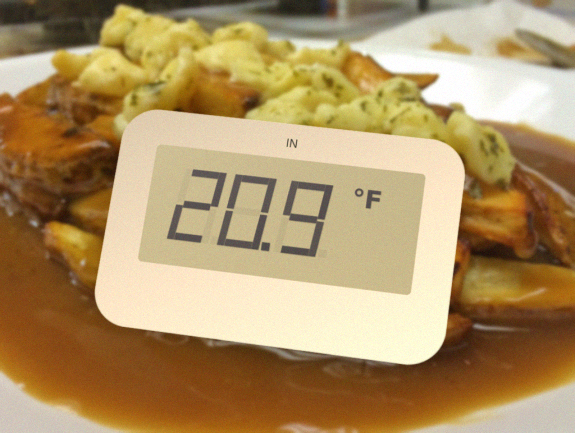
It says 20.9 °F
